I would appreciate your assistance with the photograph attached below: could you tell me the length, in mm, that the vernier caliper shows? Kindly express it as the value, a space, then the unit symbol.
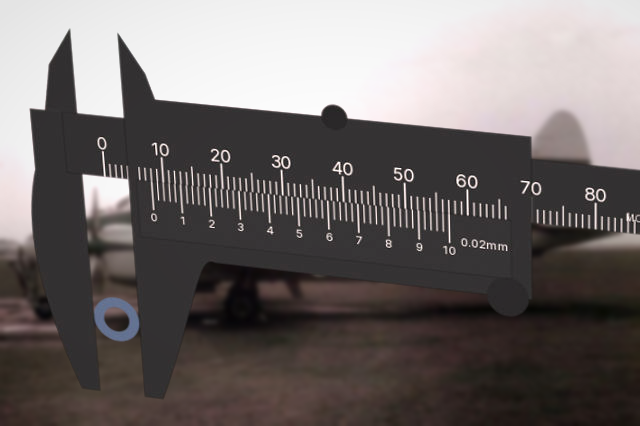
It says 8.0 mm
